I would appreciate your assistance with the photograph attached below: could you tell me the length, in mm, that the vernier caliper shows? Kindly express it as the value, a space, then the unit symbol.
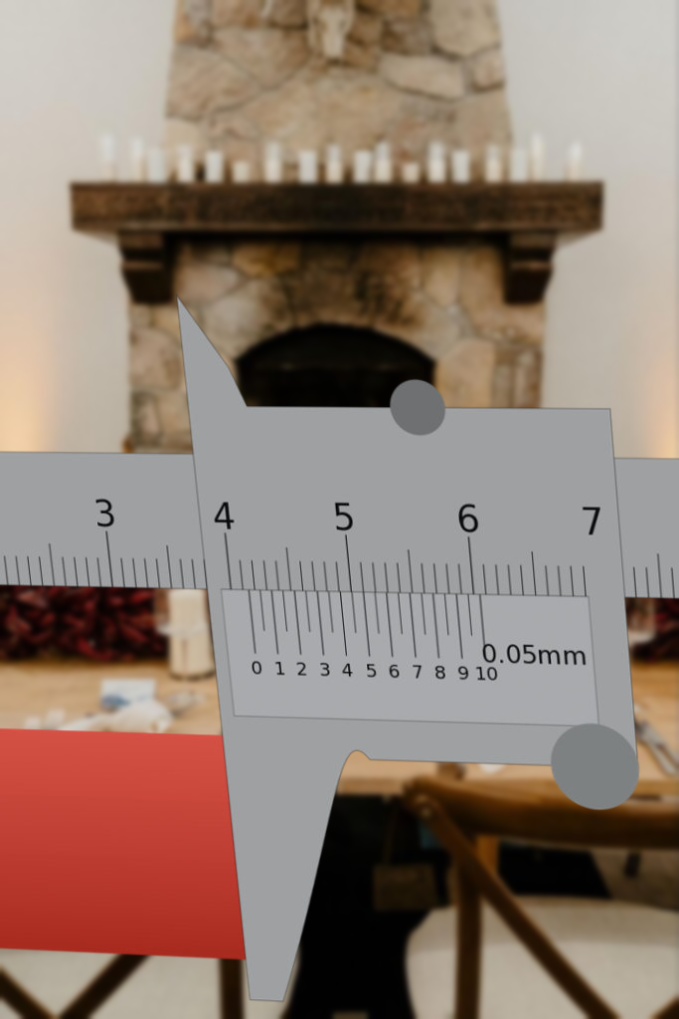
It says 41.5 mm
